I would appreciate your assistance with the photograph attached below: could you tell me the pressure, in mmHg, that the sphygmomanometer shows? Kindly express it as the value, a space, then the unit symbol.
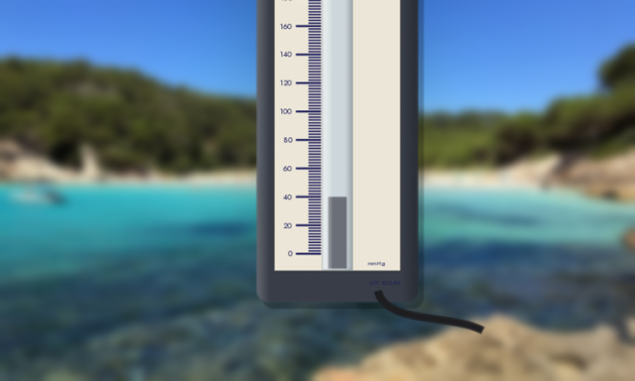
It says 40 mmHg
